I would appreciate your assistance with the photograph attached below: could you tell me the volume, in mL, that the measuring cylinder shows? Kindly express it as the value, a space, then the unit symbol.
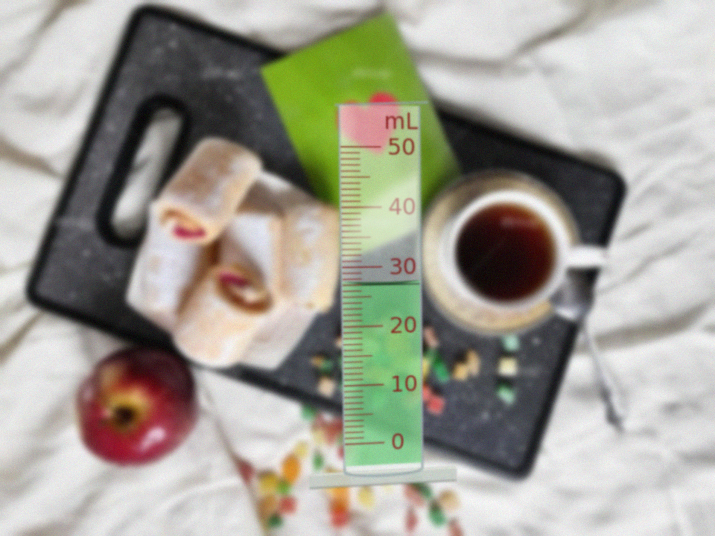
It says 27 mL
